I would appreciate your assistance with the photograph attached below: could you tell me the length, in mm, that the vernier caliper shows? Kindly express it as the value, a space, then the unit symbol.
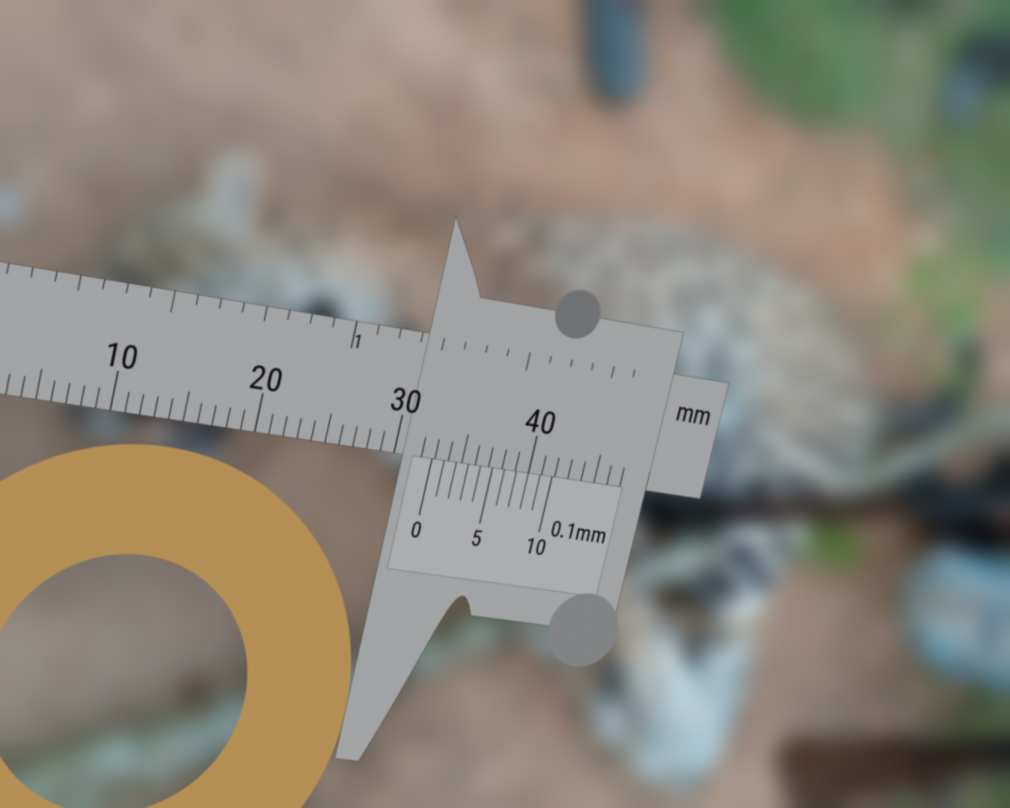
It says 32.8 mm
